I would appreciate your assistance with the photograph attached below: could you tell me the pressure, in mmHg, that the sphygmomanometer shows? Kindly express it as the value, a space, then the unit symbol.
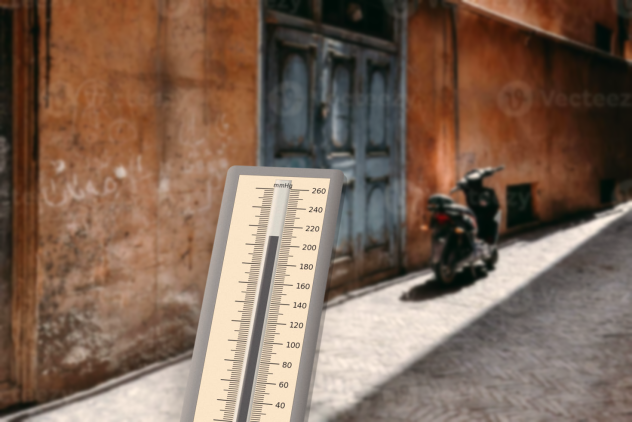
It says 210 mmHg
